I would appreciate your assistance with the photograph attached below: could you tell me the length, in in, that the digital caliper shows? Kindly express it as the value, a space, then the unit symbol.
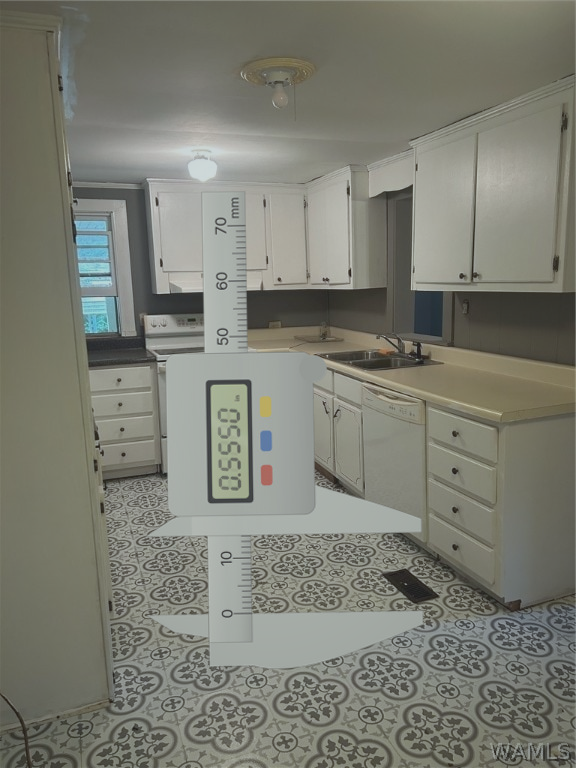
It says 0.5550 in
